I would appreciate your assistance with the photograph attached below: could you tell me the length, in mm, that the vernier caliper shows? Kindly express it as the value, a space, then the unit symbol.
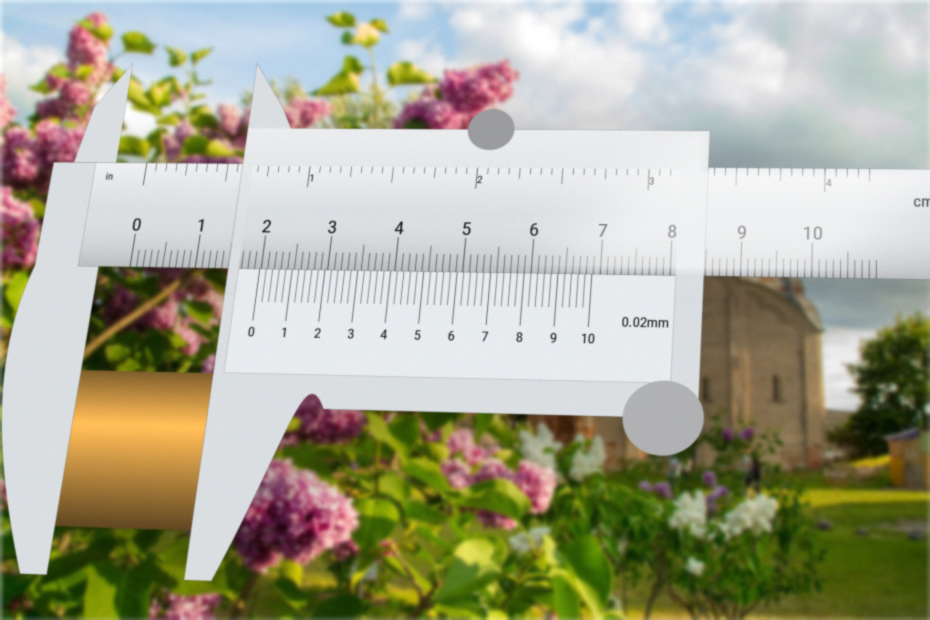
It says 19.8 mm
